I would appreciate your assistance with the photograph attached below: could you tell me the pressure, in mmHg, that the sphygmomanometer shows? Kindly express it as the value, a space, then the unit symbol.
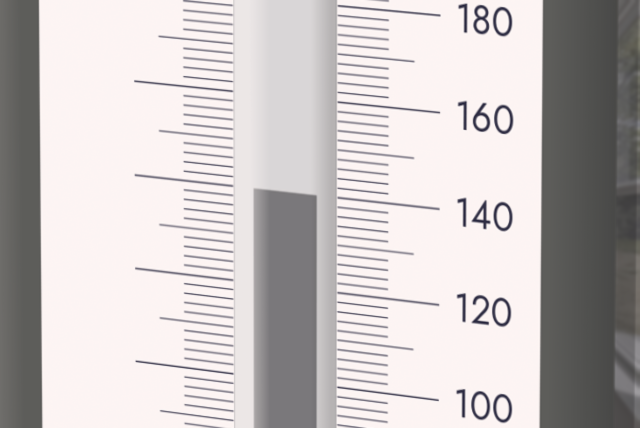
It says 140 mmHg
